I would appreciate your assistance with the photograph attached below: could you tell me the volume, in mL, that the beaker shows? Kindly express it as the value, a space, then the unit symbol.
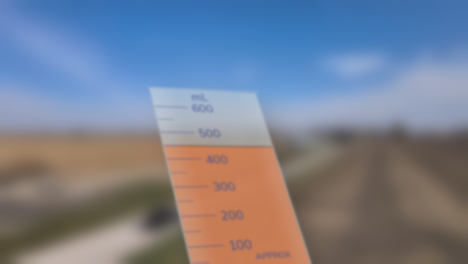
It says 450 mL
